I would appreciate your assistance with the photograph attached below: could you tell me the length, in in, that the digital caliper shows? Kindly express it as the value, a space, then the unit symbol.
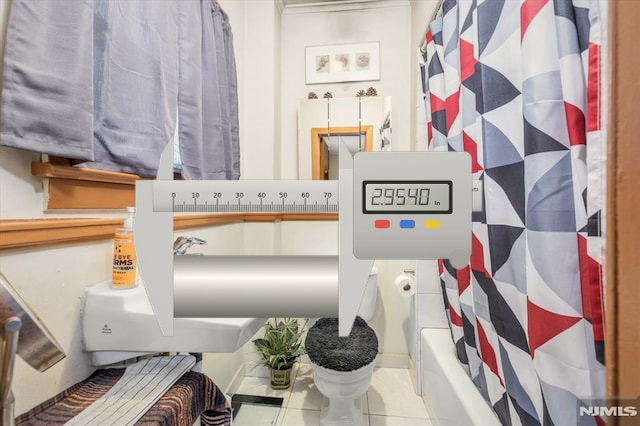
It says 2.9540 in
